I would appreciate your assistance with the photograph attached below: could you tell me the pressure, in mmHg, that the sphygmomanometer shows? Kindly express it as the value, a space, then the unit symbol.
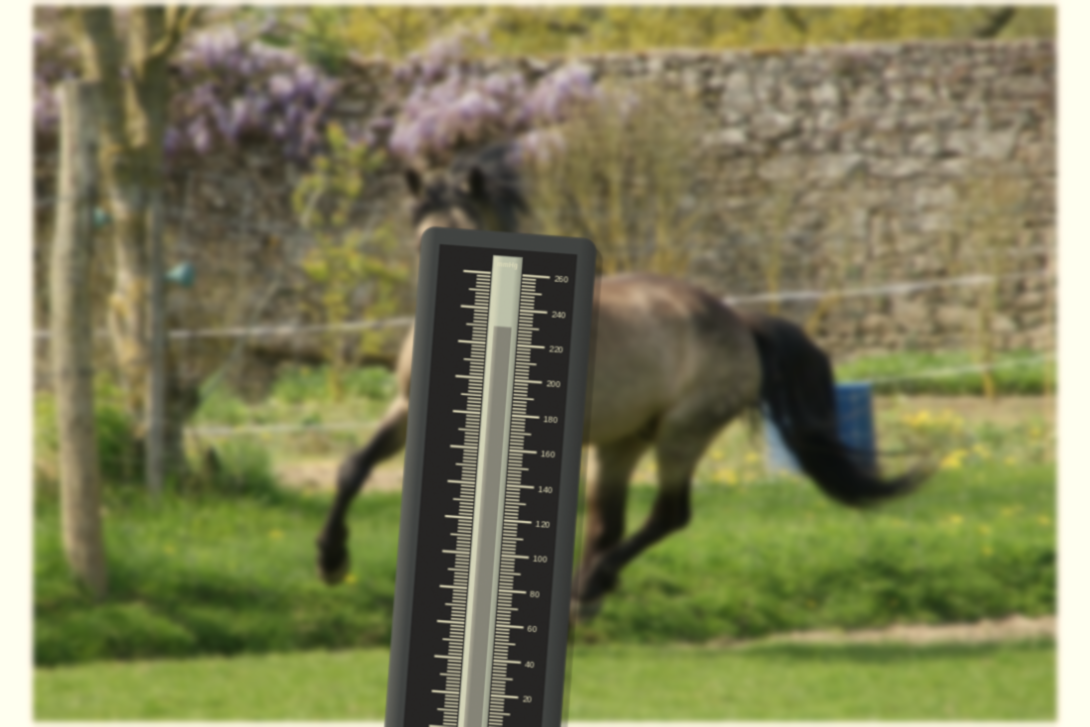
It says 230 mmHg
